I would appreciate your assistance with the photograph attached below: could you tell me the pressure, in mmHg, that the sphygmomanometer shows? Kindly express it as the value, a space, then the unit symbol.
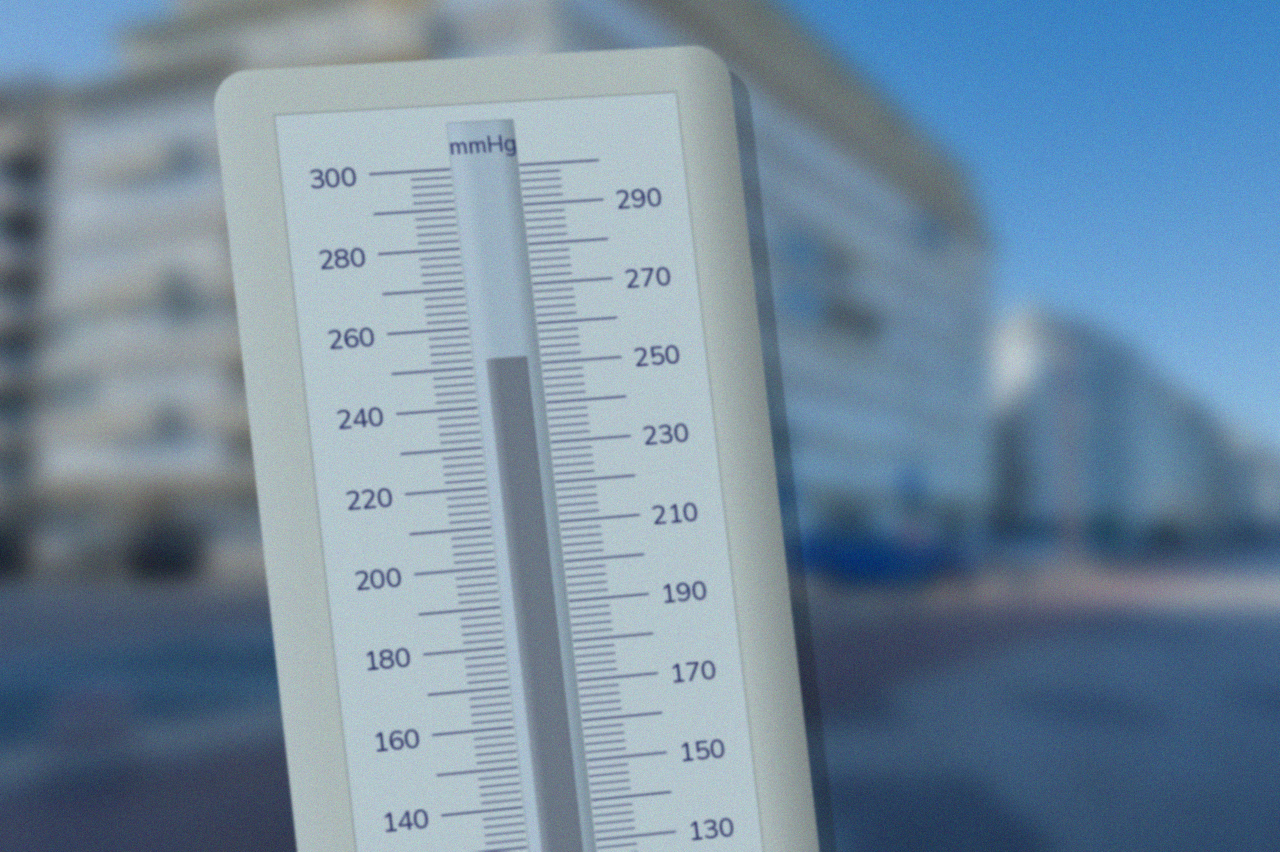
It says 252 mmHg
